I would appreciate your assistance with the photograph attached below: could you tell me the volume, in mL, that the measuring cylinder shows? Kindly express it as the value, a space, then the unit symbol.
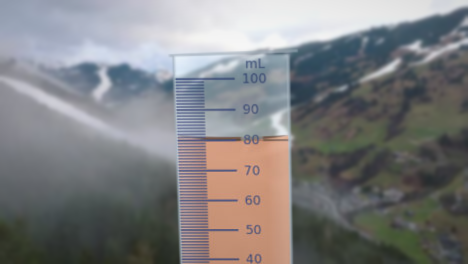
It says 80 mL
